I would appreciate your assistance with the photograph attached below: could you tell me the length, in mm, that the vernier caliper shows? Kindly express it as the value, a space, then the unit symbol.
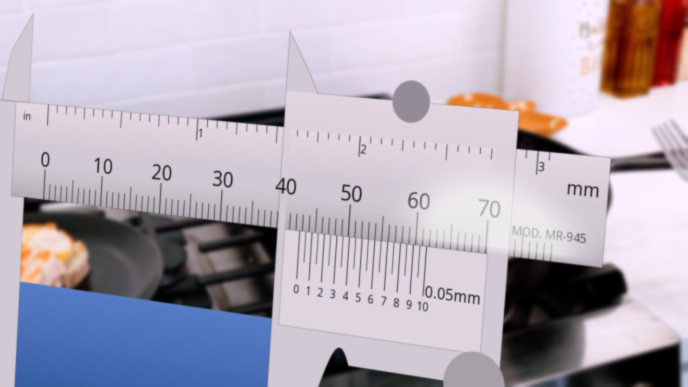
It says 42.6 mm
